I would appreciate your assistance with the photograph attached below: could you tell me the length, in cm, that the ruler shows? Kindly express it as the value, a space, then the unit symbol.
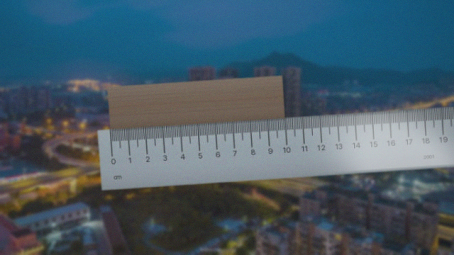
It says 10 cm
